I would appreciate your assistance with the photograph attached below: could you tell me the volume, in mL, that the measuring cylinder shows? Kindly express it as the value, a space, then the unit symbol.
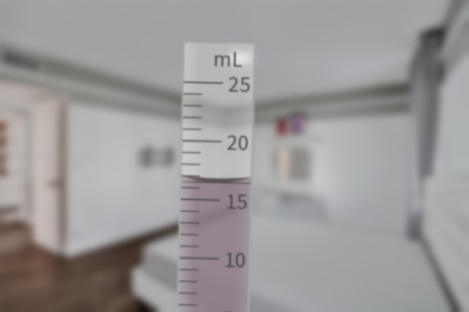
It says 16.5 mL
